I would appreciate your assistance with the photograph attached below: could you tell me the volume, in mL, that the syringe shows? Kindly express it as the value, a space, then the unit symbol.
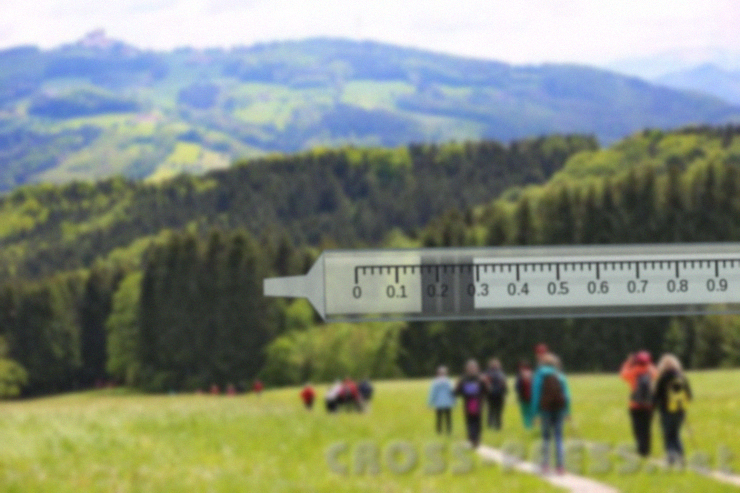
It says 0.16 mL
